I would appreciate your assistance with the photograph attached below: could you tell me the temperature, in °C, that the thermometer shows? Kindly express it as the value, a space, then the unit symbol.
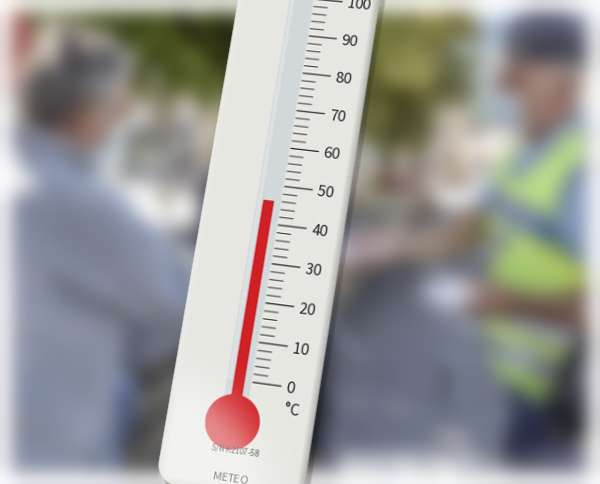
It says 46 °C
